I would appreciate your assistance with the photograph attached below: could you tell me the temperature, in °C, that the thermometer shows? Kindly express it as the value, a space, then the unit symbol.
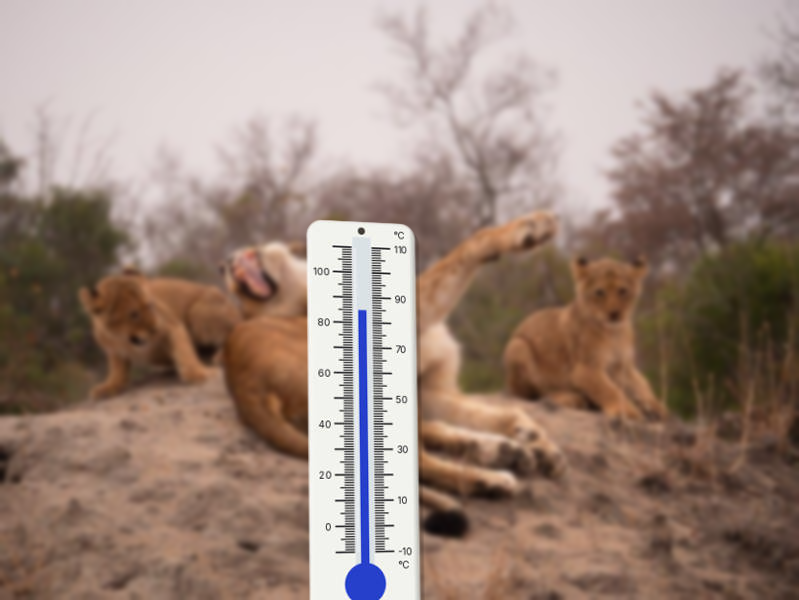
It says 85 °C
